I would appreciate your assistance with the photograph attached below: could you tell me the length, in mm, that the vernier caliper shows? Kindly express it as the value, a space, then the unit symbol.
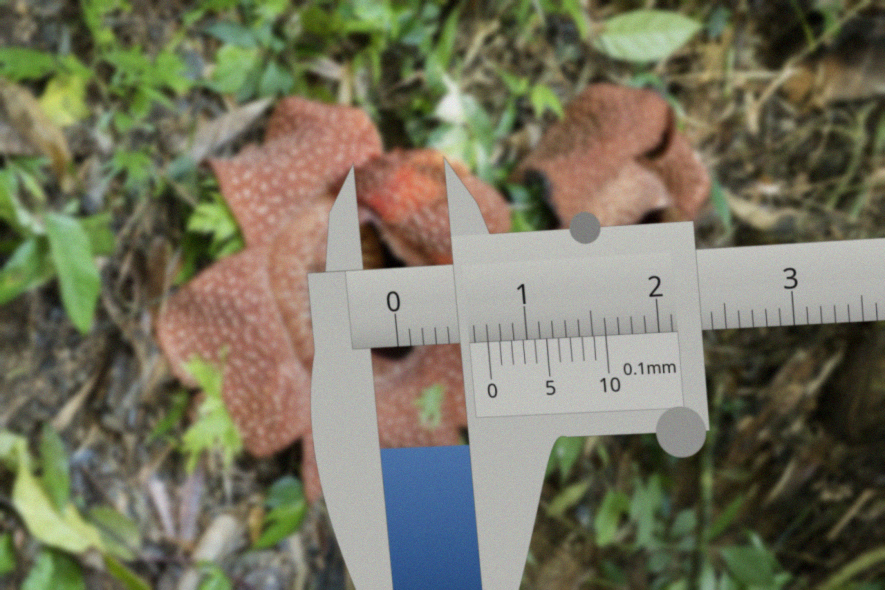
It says 7.0 mm
